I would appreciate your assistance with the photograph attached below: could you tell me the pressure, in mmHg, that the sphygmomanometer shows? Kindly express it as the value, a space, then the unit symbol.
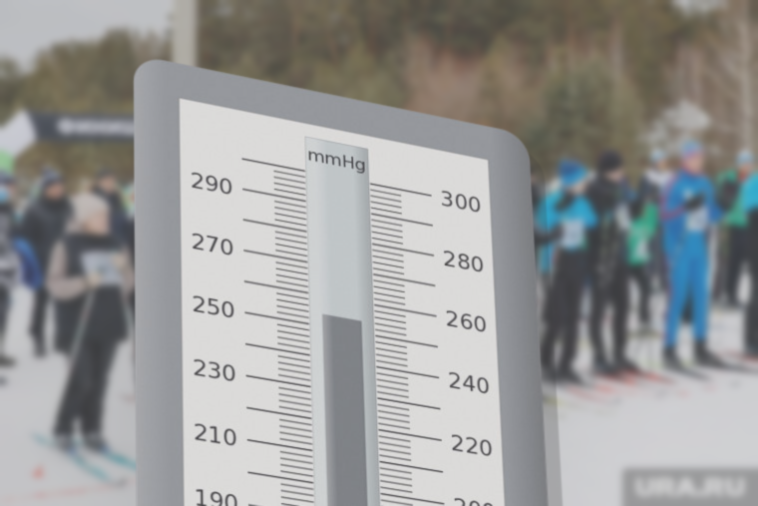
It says 254 mmHg
